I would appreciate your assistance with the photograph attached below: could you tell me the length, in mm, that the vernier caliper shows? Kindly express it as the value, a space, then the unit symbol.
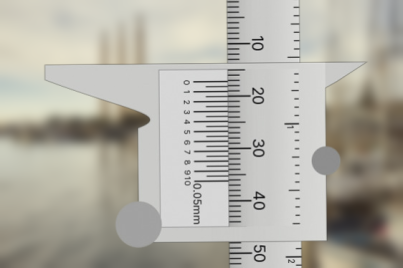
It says 17.2 mm
